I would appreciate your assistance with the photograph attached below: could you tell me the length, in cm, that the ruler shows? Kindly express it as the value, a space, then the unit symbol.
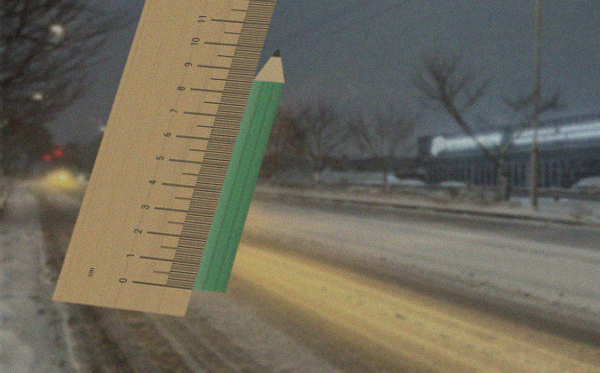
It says 10 cm
